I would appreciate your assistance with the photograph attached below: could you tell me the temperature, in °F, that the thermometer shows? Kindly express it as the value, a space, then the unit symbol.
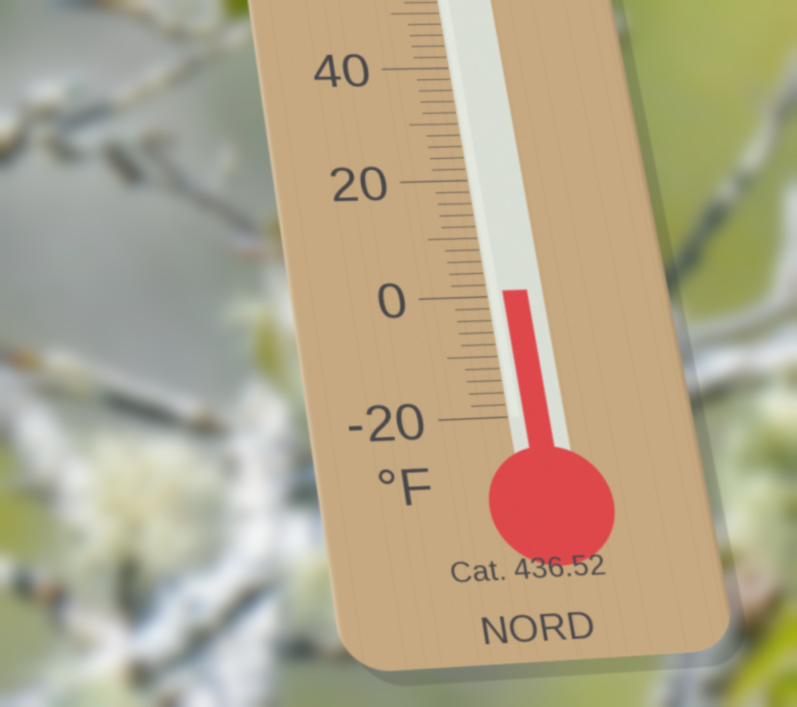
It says 1 °F
